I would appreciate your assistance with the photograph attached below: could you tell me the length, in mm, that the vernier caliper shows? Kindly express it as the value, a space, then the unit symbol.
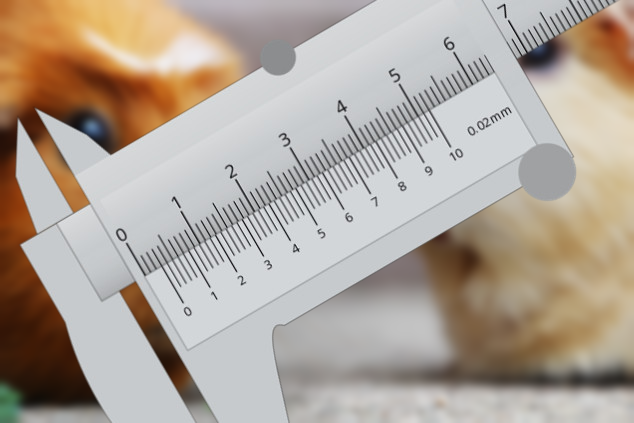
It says 3.0 mm
